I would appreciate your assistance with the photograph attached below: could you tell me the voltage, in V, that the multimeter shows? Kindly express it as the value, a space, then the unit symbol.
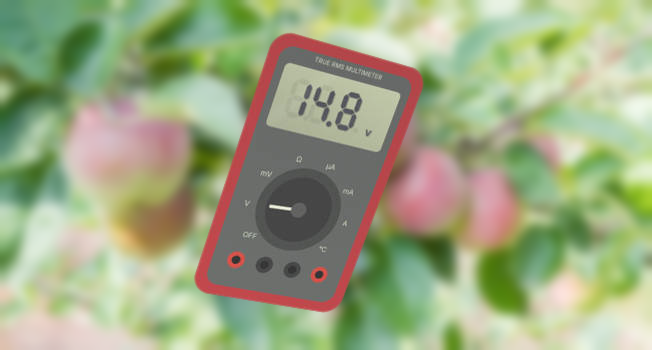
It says 14.8 V
